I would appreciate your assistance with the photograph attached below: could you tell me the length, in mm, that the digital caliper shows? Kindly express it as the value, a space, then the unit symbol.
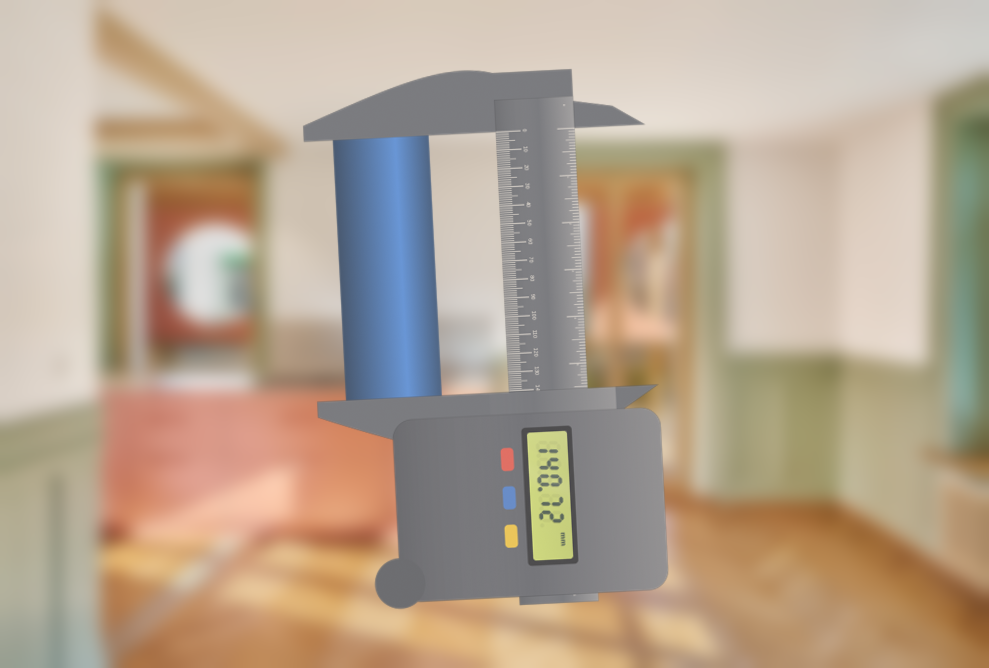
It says 140.72 mm
